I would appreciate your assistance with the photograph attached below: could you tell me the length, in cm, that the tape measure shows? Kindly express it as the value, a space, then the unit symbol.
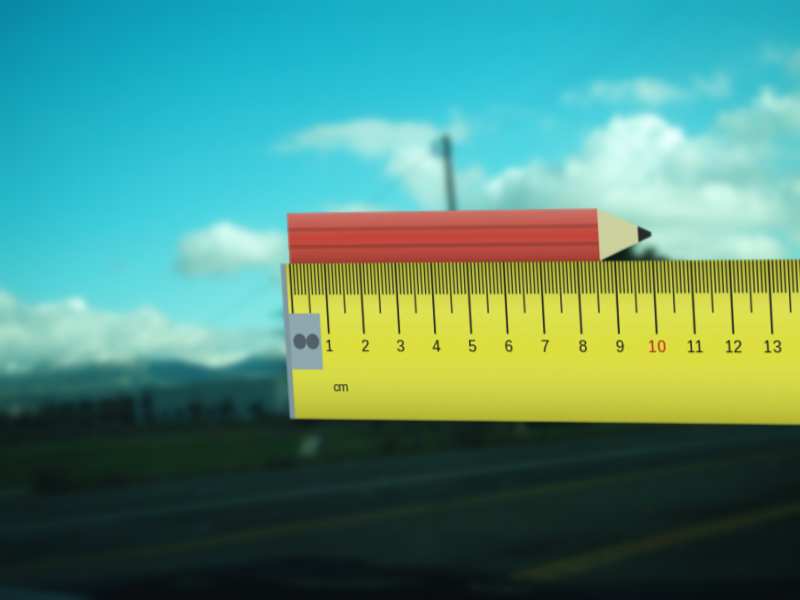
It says 10 cm
